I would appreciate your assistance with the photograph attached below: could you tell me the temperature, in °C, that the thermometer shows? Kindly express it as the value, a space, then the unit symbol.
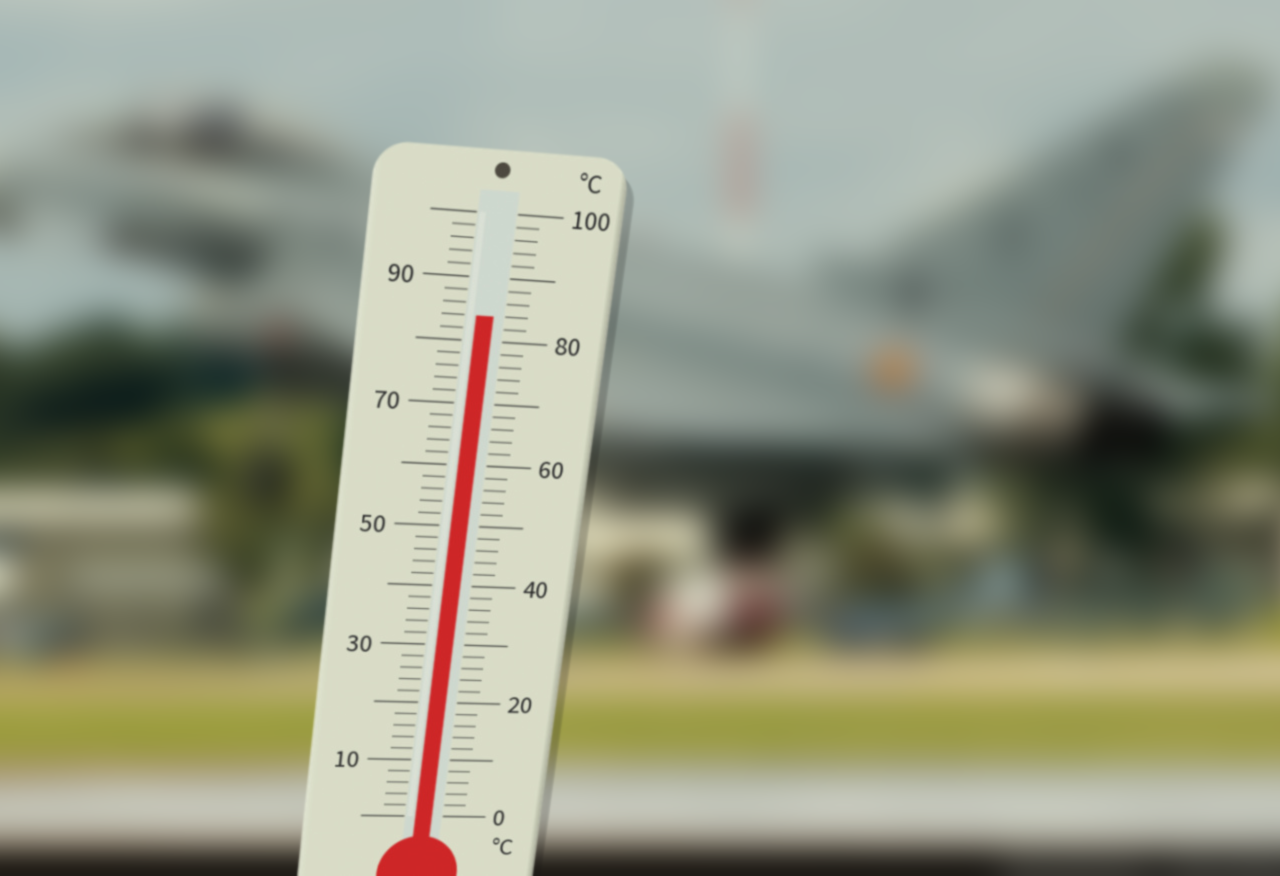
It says 84 °C
